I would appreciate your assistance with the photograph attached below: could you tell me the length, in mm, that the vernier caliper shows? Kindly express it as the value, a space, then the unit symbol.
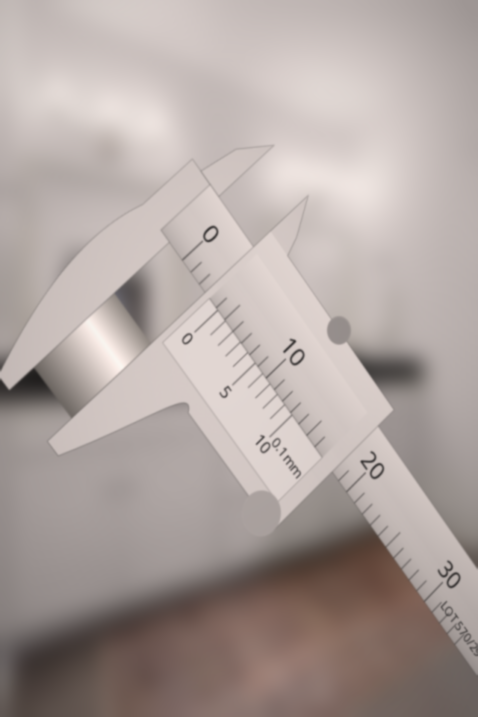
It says 4.2 mm
